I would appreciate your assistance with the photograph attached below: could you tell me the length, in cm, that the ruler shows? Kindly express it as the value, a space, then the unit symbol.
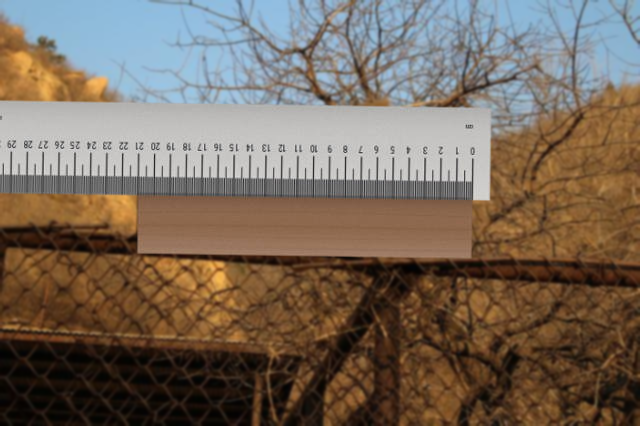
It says 21 cm
